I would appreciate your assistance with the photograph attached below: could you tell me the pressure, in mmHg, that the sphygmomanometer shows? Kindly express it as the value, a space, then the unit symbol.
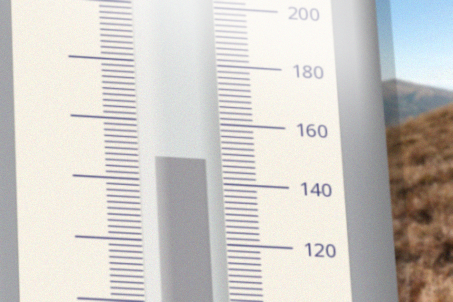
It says 148 mmHg
